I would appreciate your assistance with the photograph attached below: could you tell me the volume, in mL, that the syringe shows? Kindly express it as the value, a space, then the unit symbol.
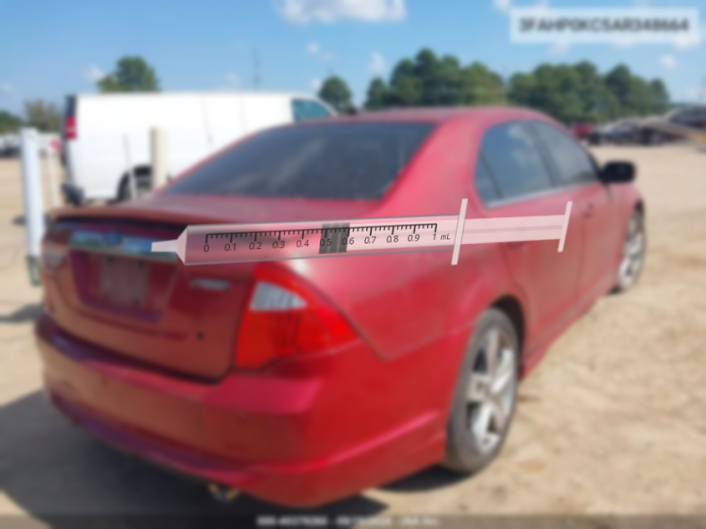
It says 0.48 mL
